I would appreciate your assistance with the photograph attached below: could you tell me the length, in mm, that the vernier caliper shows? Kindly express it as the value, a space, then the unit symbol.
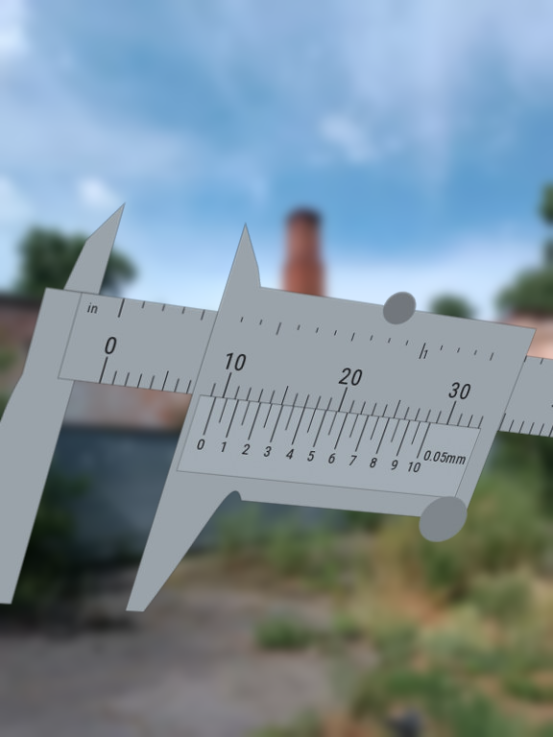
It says 9.4 mm
